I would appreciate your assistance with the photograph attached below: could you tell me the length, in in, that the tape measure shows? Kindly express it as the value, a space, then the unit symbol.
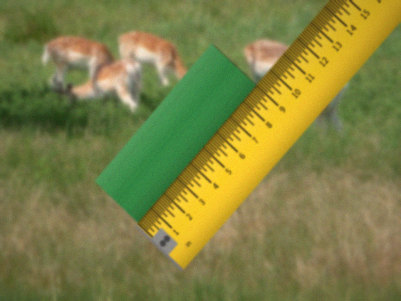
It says 9 in
